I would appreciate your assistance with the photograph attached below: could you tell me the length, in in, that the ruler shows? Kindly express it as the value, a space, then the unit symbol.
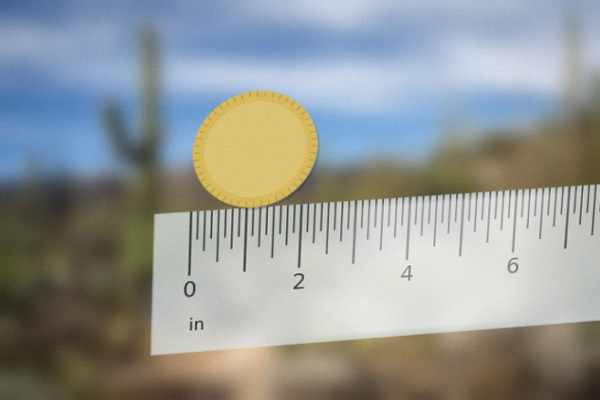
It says 2.25 in
